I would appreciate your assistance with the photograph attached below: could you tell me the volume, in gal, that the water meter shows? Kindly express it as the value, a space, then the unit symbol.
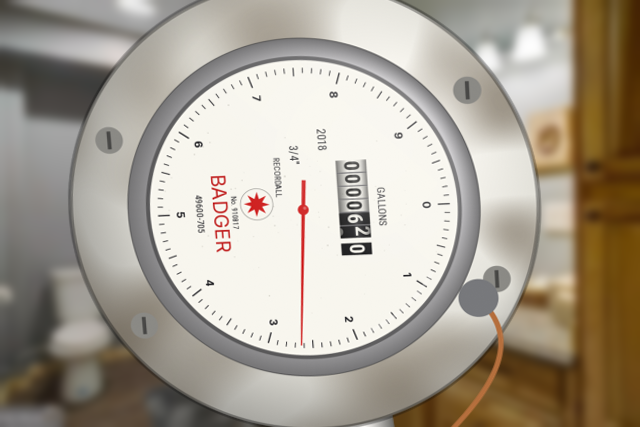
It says 622.6 gal
